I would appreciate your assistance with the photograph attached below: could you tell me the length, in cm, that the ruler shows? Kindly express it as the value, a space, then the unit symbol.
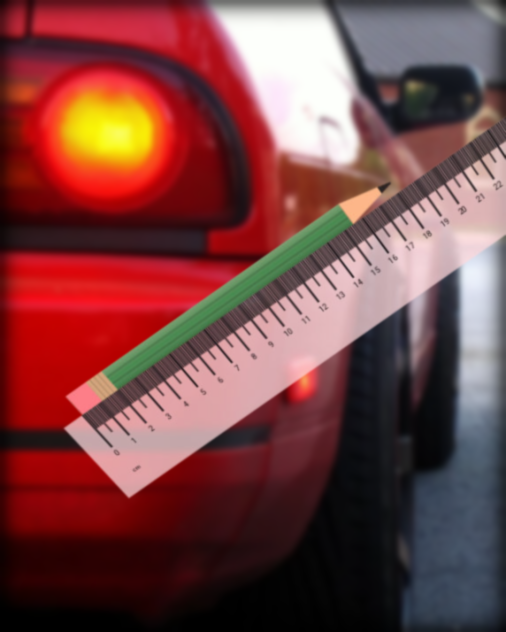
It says 18 cm
